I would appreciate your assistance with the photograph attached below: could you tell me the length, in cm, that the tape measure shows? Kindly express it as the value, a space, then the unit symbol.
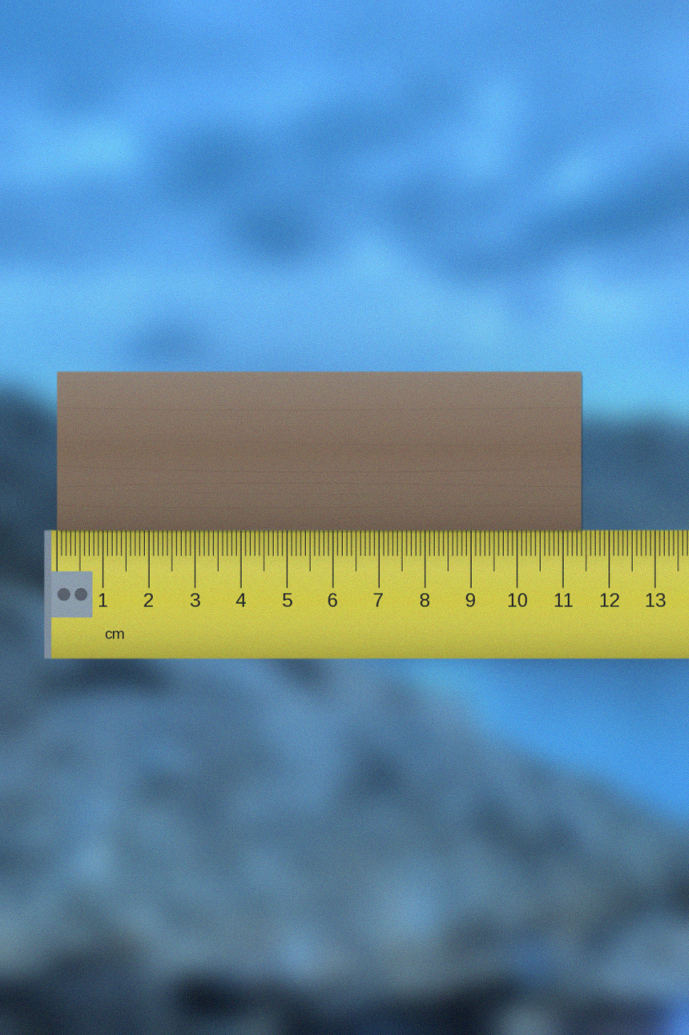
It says 11.4 cm
